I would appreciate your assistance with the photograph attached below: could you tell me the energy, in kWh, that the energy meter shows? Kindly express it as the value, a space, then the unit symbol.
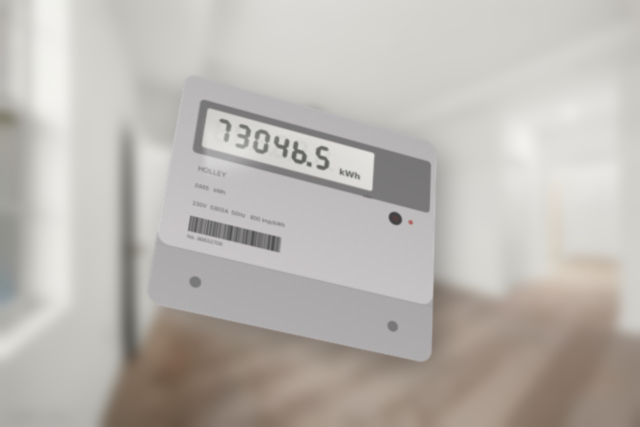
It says 73046.5 kWh
